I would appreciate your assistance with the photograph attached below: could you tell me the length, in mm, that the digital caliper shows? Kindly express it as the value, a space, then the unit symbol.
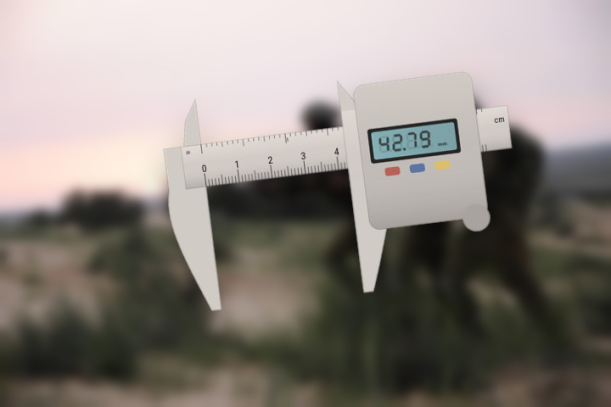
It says 42.79 mm
